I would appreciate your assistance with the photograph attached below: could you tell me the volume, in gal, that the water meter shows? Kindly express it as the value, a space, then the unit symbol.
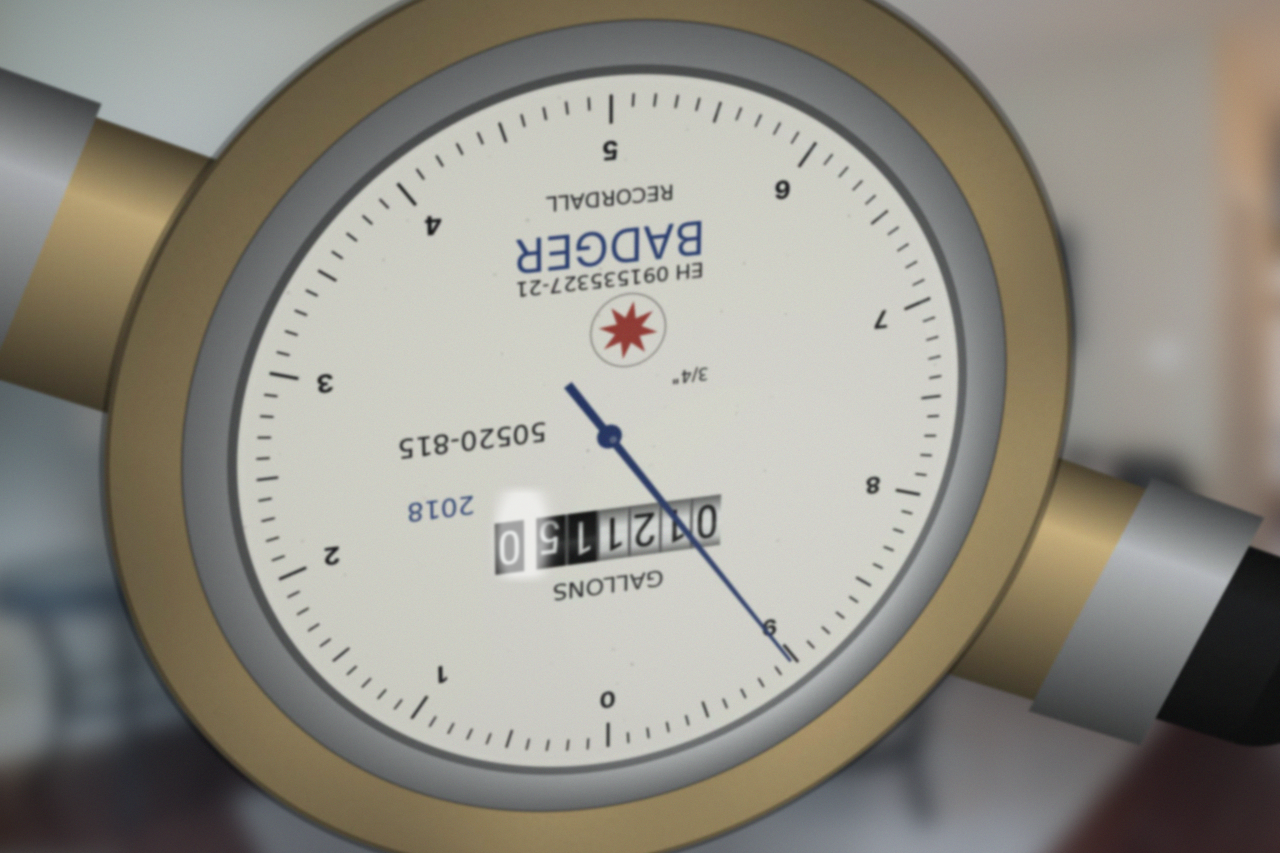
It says 121149.0 gal
